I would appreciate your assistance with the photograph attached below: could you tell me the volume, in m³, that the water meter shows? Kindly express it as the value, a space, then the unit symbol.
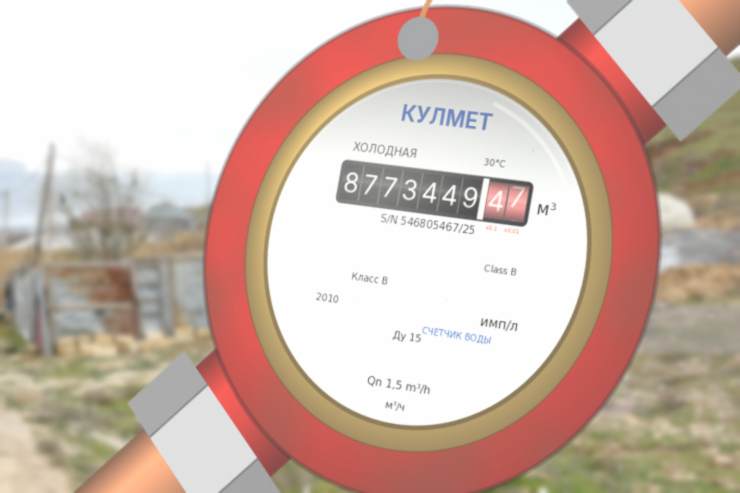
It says 8773449.47 m³
